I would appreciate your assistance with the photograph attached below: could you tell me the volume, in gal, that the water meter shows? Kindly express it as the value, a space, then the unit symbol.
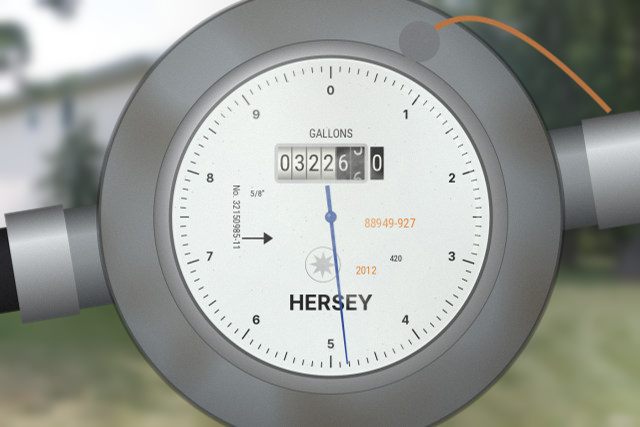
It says 322654.8 gal
